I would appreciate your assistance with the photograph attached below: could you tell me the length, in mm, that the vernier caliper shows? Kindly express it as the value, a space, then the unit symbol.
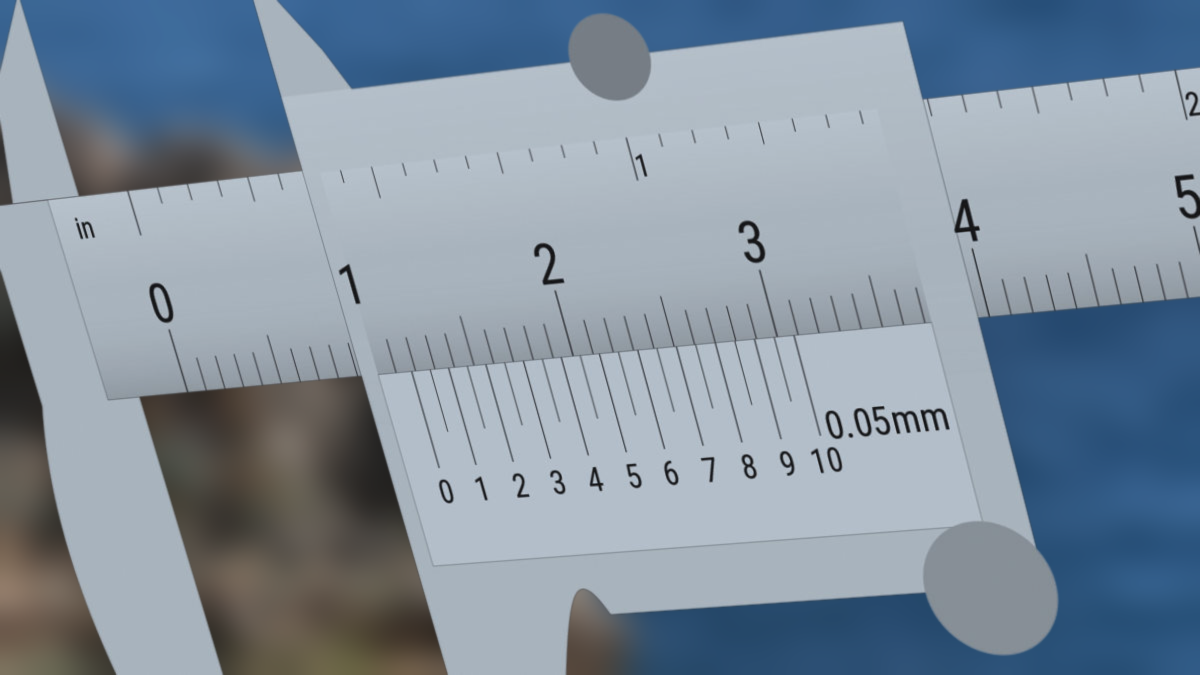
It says 11.8 mm
